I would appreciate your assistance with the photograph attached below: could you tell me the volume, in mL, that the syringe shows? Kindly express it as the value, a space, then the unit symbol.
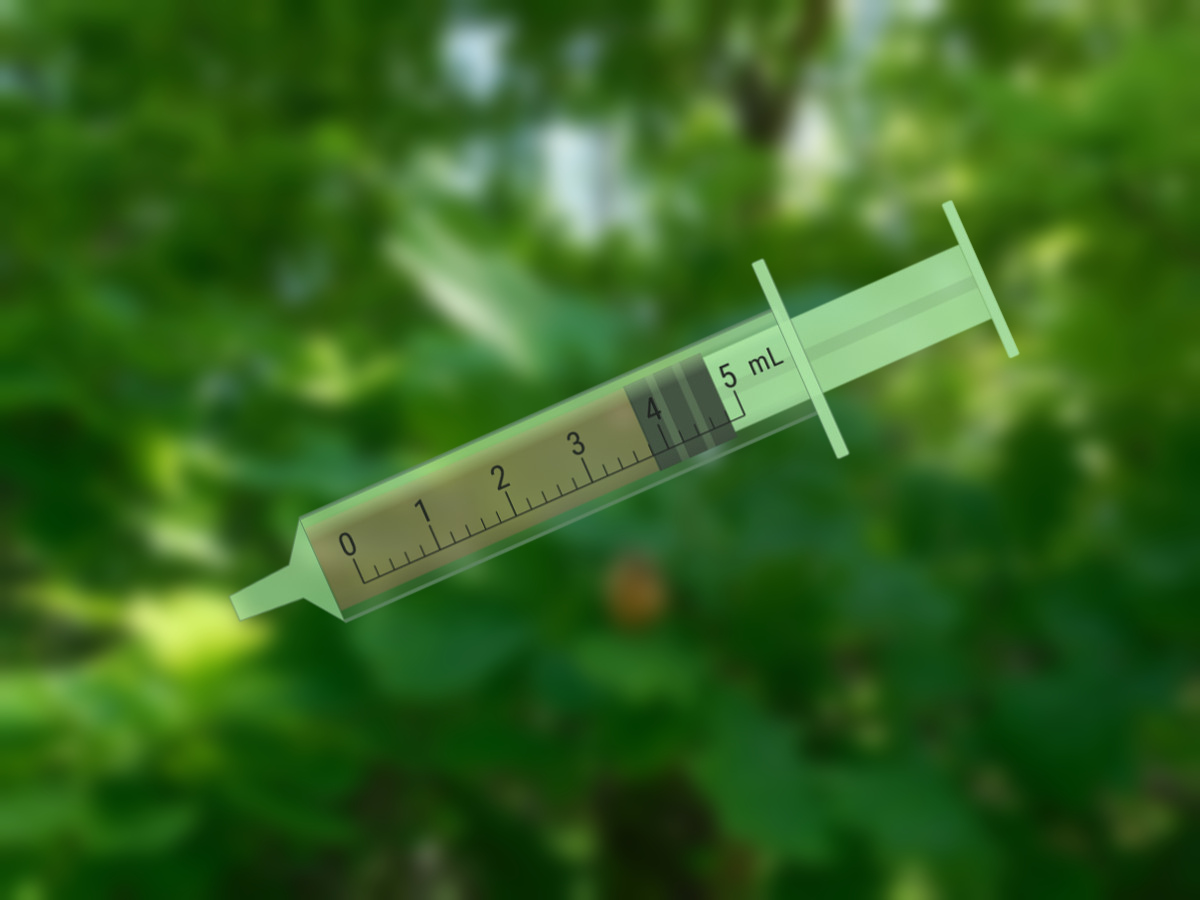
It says 3.8 mL
